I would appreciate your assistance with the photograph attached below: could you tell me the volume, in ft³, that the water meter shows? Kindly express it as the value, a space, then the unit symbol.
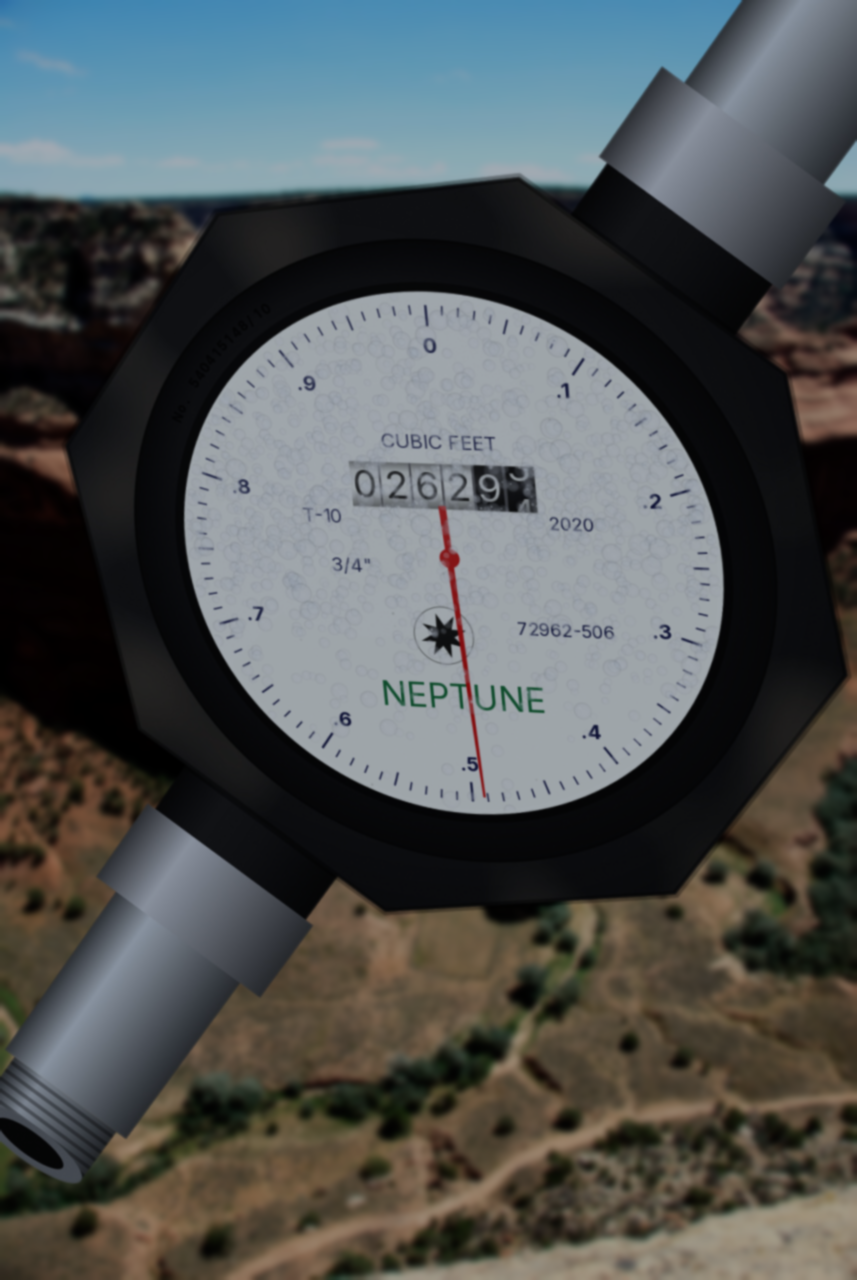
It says 26293.49 ft³
